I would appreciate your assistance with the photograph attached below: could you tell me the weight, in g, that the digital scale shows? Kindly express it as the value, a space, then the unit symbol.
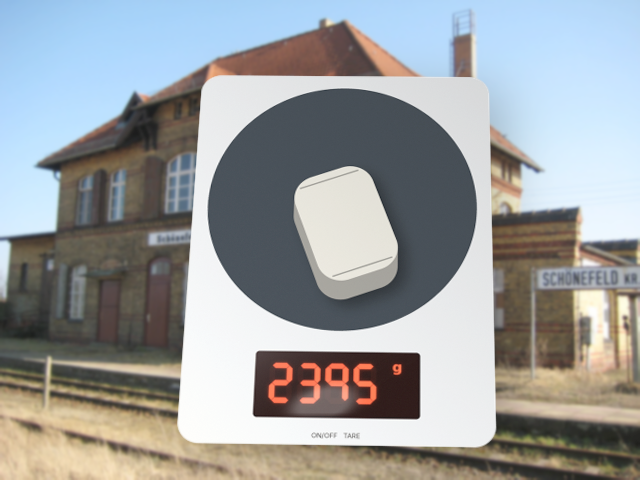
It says 2395 g
